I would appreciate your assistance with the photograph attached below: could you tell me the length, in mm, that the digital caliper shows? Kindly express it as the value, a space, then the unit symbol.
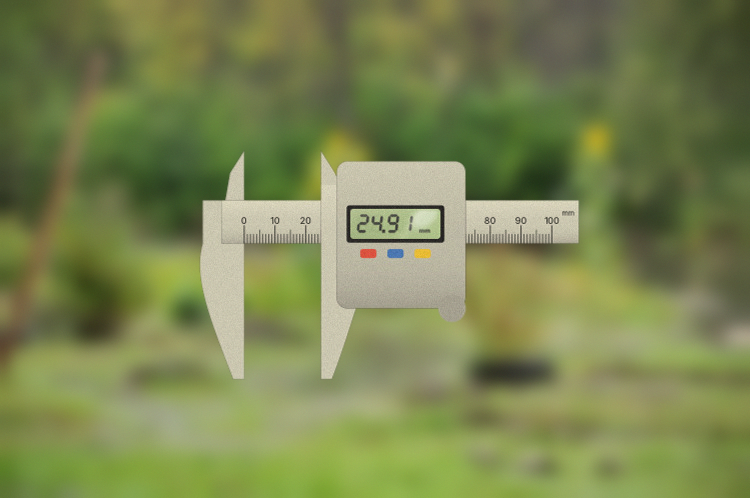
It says 24.91 mm
